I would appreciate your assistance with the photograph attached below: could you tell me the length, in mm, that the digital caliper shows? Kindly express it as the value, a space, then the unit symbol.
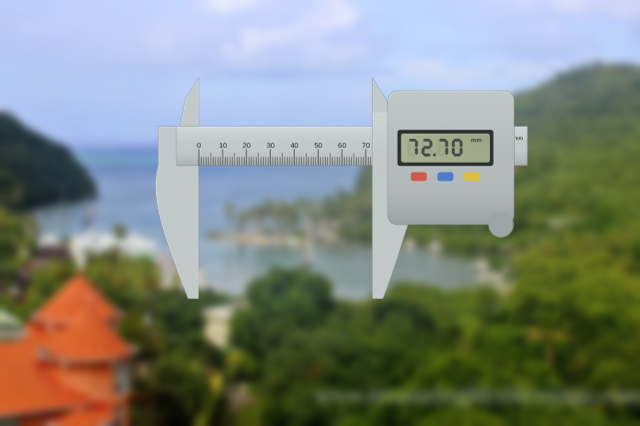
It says 72.70 mm
